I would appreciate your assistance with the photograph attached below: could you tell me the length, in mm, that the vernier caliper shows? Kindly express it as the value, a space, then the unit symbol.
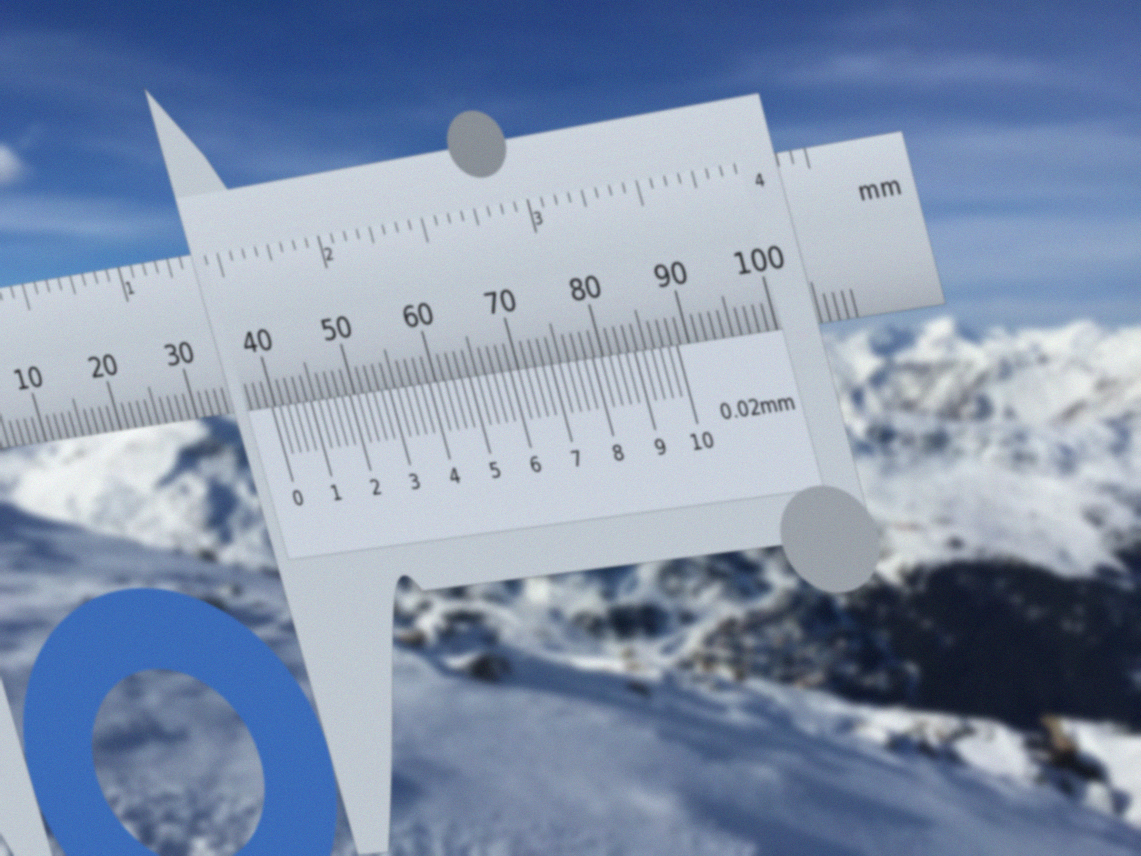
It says 39.6 mm
